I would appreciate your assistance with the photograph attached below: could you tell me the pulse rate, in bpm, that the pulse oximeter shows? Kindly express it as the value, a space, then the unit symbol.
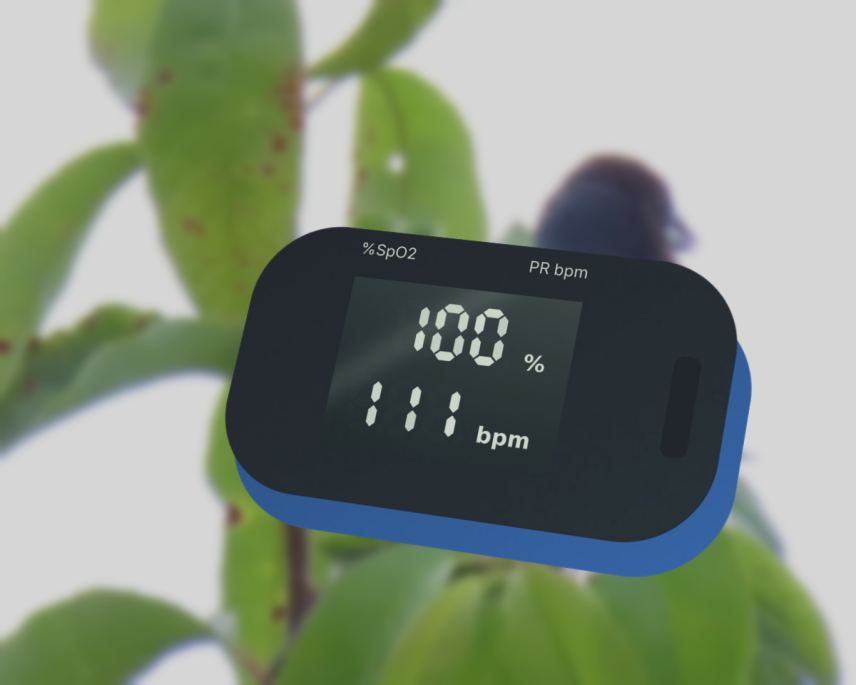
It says 111 bpm
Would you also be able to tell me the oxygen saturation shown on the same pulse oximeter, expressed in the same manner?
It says 100 %
